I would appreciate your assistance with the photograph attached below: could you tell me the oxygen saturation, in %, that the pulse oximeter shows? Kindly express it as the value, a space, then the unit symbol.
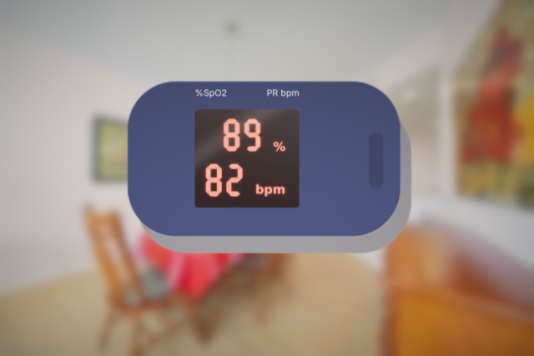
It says 89 %
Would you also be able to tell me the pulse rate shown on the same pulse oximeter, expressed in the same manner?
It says 82 bpm
